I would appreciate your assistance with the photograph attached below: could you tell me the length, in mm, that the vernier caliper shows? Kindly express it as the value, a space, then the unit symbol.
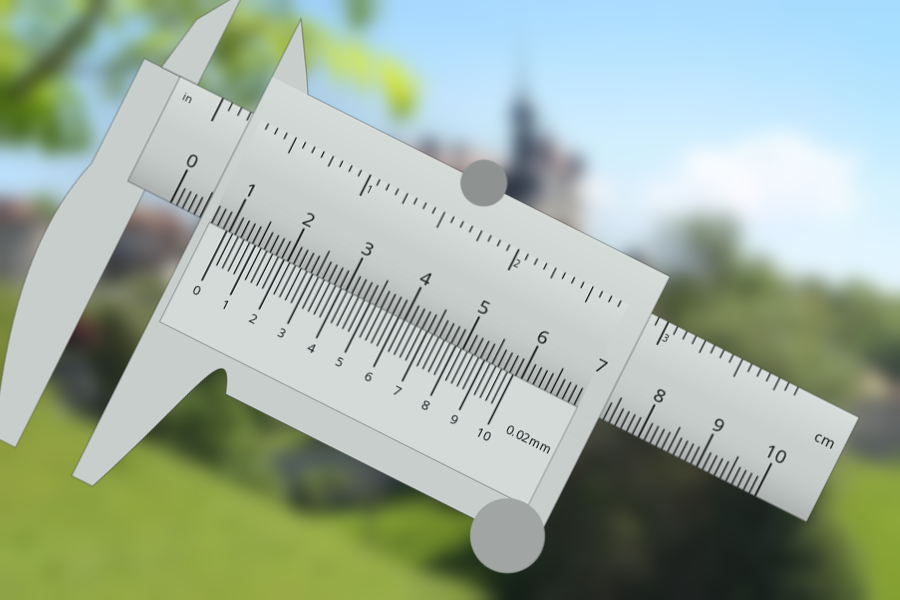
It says 9.6 mm
